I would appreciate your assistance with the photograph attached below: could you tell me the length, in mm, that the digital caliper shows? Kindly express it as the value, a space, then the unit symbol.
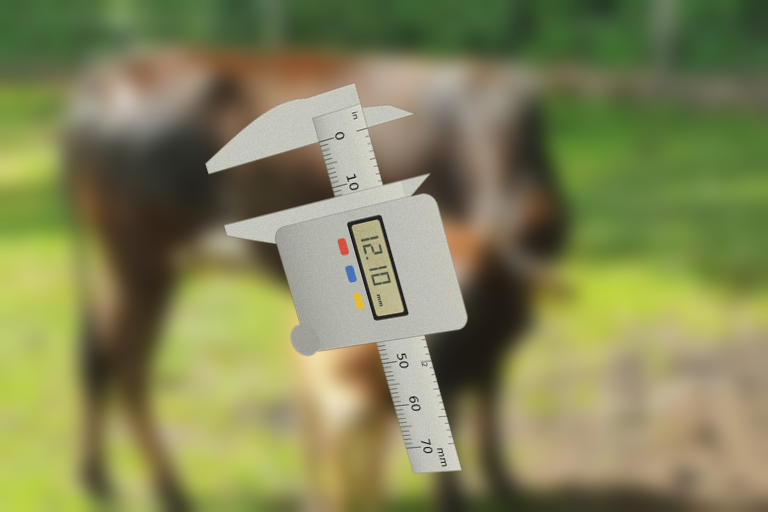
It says 12.10 mm
